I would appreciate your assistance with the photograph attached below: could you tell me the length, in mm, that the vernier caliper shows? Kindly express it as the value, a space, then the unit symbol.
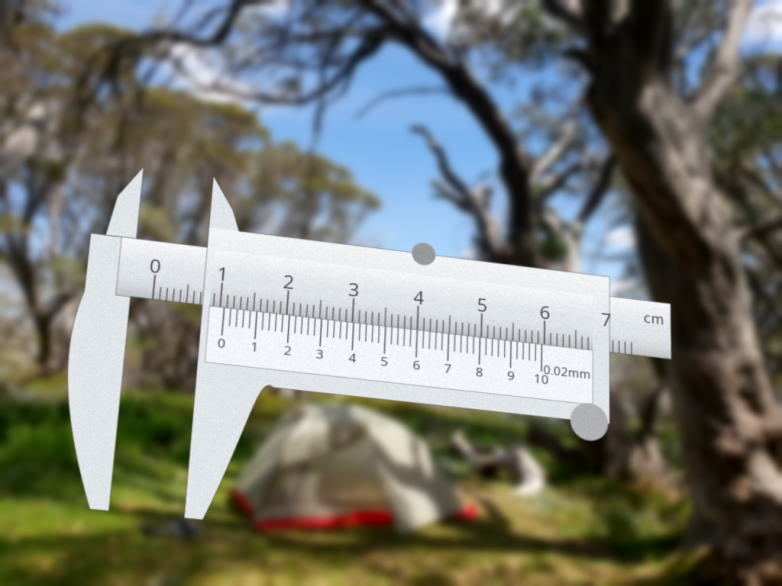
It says 10.6 mm
